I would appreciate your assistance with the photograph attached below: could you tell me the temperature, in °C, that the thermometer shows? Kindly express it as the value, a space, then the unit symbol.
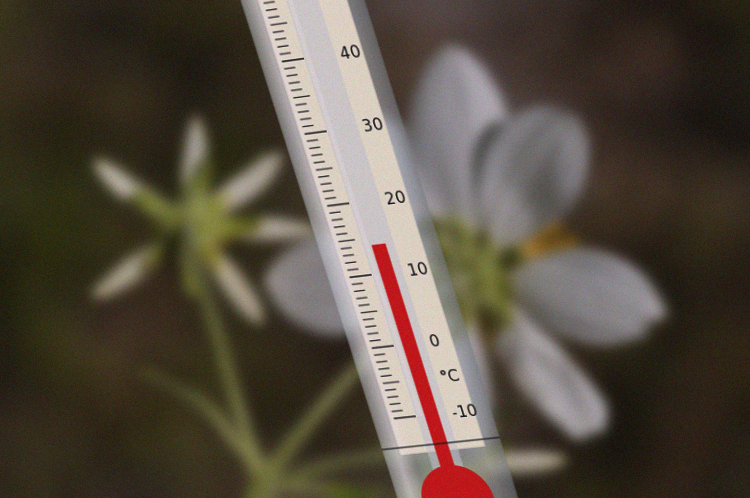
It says 14 °C
